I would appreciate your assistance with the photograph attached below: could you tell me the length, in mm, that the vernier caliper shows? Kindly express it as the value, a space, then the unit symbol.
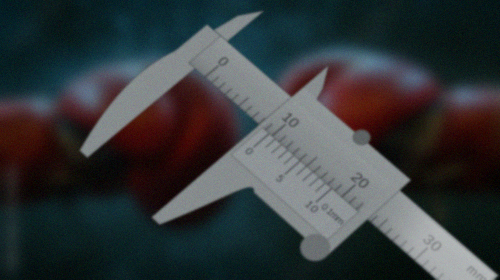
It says 9.6 mm
